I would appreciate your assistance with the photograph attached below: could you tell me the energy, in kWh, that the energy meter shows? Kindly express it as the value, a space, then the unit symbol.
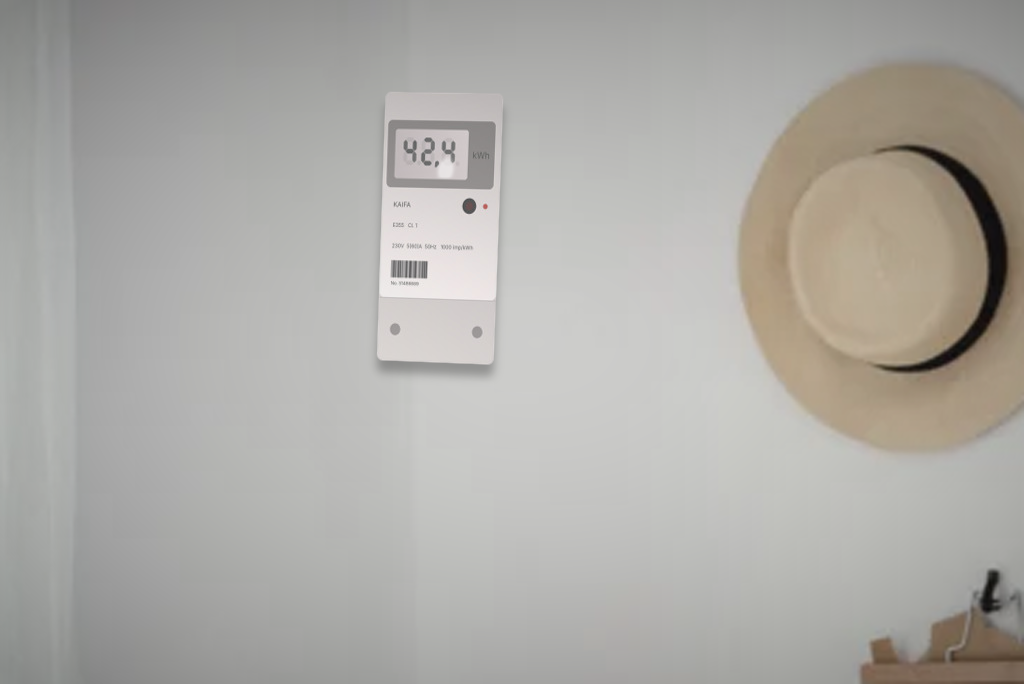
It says 42.4 kWh
